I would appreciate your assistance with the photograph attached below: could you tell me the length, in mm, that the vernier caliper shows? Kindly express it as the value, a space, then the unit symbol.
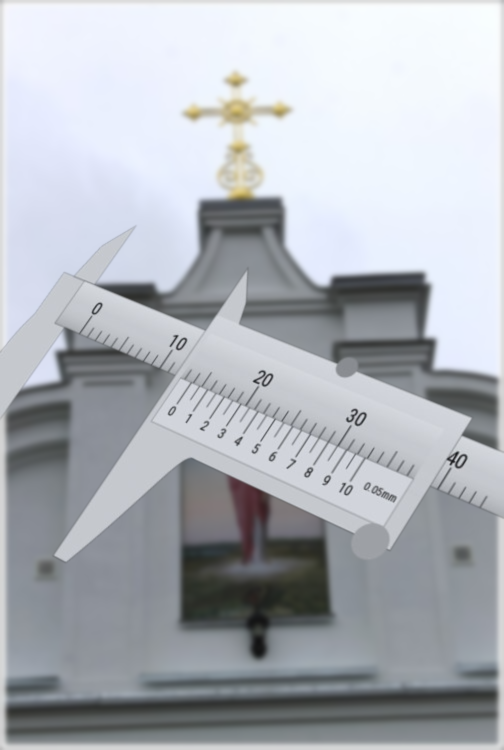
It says 13.8 mm
